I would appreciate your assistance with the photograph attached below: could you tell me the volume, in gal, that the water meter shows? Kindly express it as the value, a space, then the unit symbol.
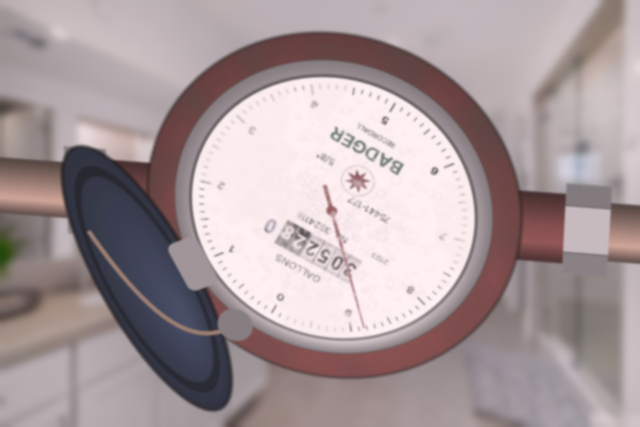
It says 3052278.8 gal
